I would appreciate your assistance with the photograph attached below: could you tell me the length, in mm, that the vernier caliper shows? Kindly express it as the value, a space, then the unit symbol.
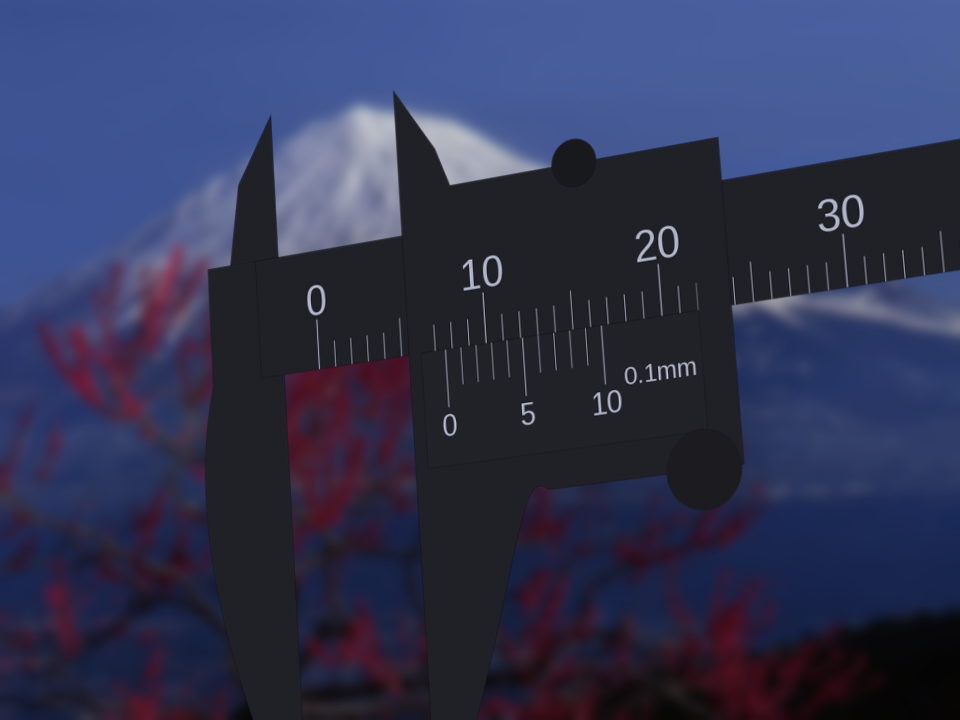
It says 7.6 mm
